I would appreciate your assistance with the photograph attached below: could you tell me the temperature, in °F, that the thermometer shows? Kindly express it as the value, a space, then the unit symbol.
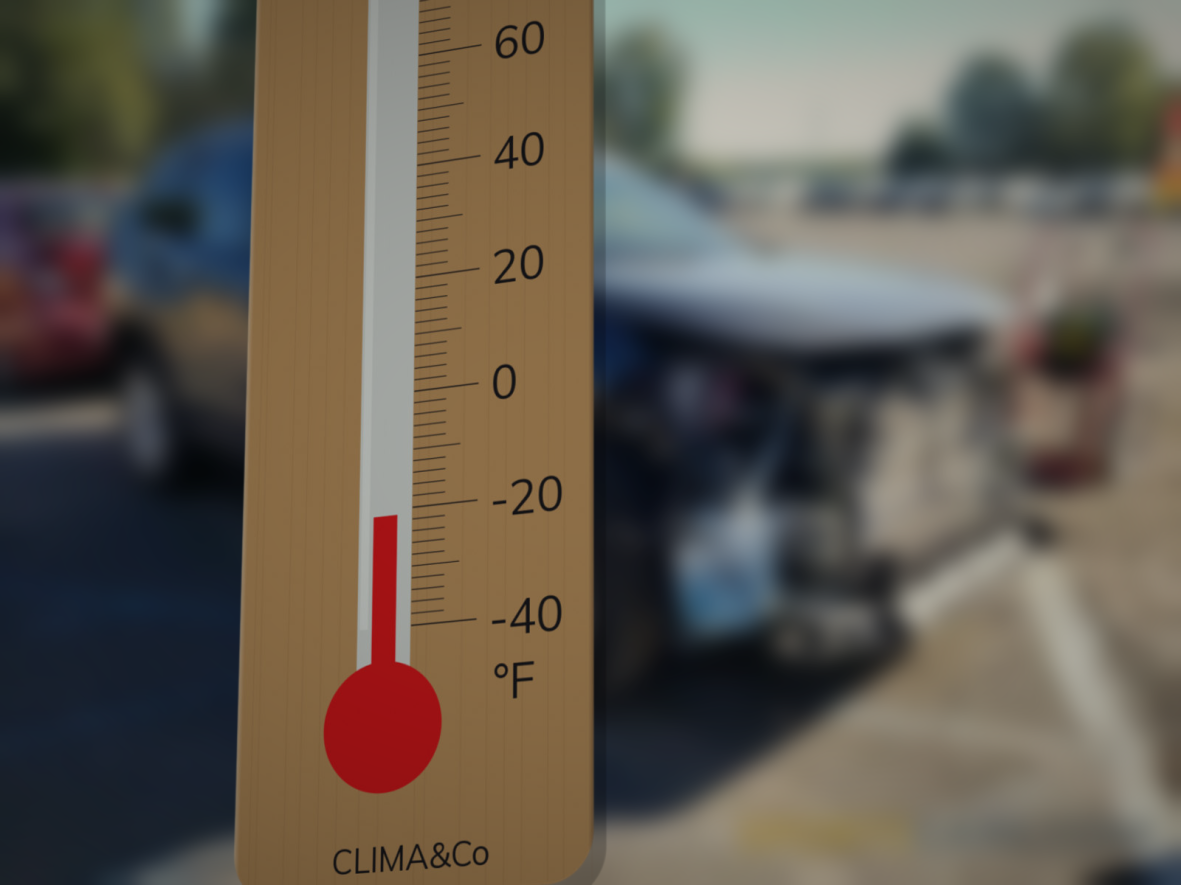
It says -21 °F
